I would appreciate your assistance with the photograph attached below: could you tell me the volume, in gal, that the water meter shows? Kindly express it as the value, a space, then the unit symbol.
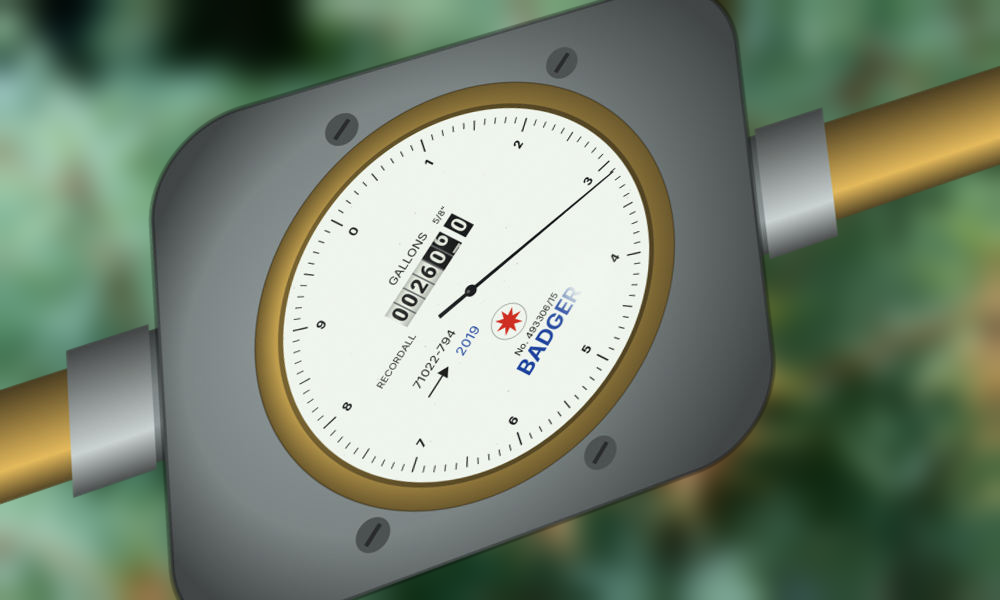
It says 26063.1 gal
